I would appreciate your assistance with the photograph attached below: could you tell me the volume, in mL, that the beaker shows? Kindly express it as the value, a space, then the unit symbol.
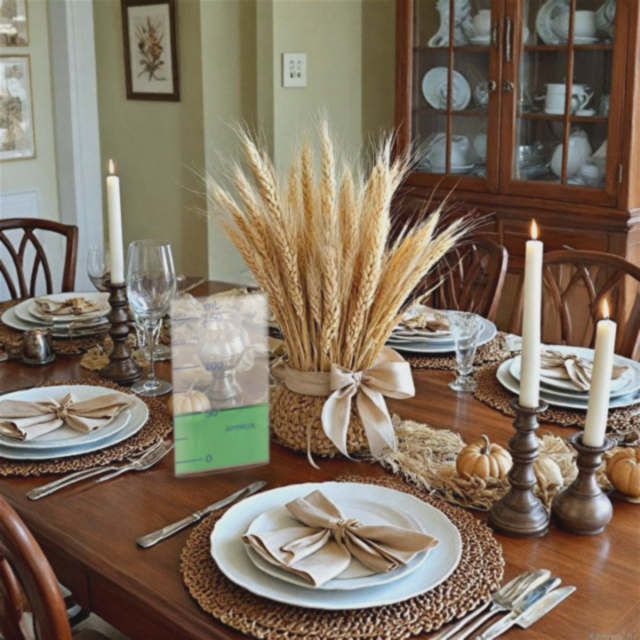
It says 50 mL
